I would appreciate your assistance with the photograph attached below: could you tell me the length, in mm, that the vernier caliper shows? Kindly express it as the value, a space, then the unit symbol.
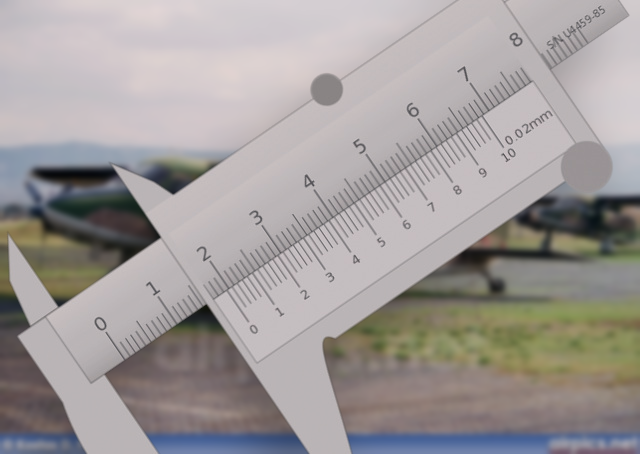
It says 19.6 mm
